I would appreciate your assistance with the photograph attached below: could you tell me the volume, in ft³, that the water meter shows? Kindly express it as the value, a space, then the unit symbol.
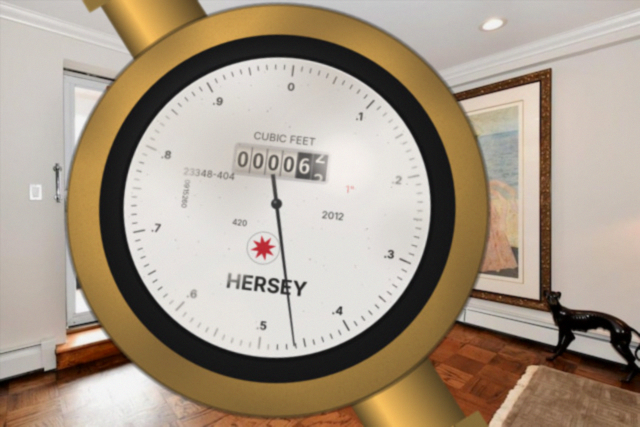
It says 62.46 ft³
